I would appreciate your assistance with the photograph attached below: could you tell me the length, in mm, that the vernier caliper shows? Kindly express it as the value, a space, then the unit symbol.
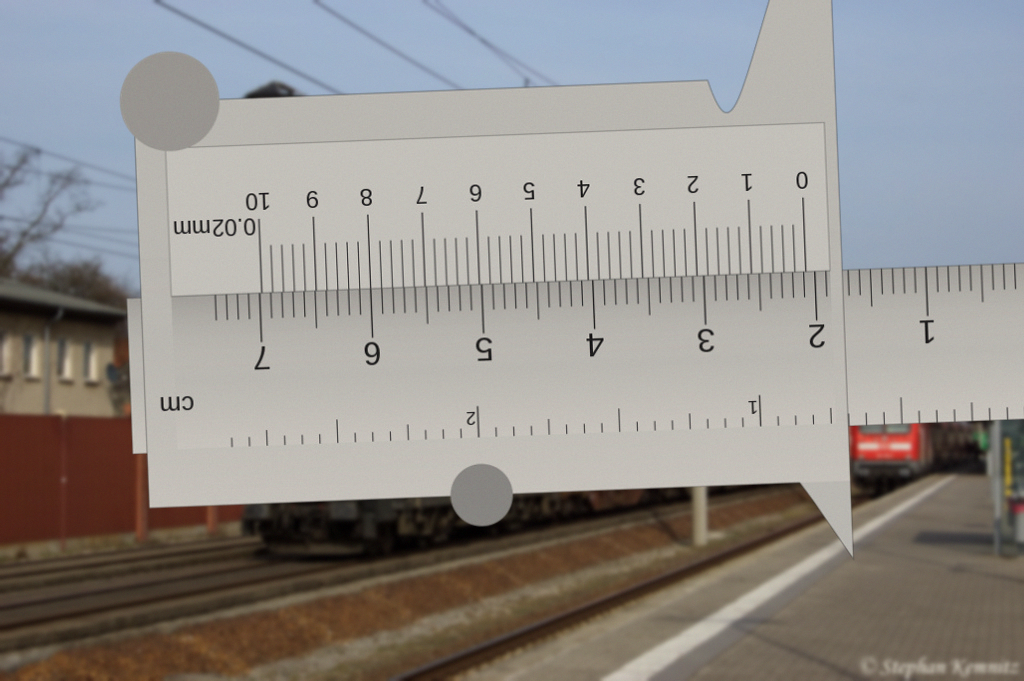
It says 20.8 mm
